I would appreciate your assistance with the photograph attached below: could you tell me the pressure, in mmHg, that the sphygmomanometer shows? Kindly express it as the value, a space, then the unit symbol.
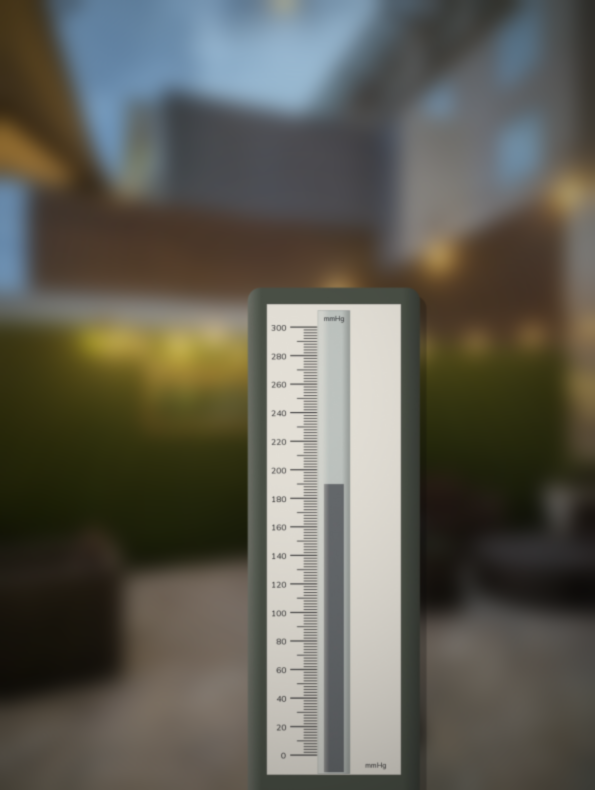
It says 190 mmHg
